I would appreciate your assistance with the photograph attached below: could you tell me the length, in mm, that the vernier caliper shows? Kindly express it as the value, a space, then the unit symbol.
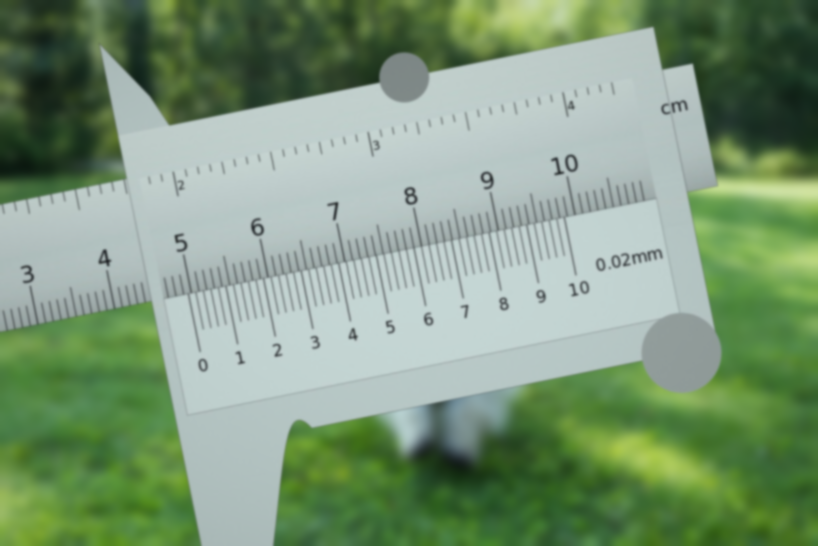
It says 49.6 mm
